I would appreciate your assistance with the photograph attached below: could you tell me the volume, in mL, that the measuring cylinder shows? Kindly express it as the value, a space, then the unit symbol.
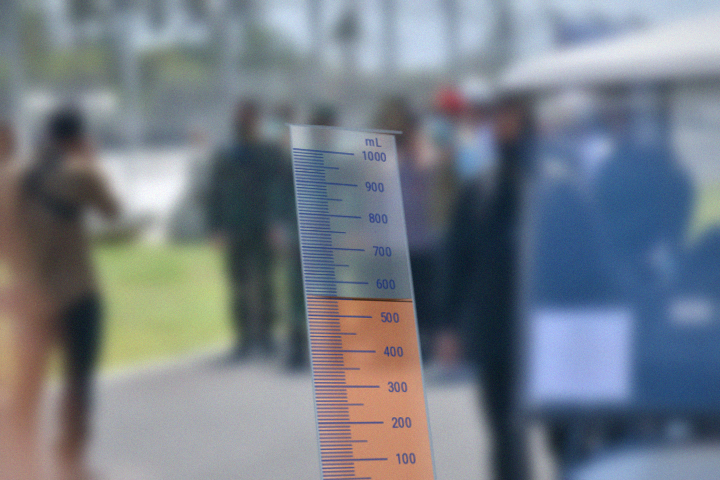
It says 550 mL
